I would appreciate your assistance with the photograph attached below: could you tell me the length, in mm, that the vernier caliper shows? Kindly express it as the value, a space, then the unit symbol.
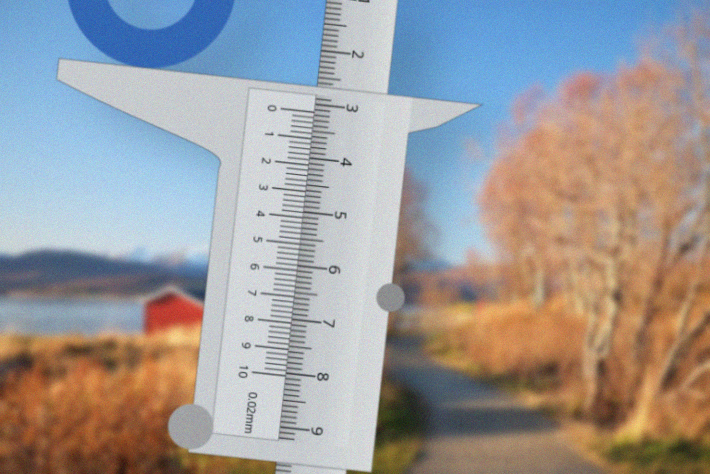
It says 31.5 mm
